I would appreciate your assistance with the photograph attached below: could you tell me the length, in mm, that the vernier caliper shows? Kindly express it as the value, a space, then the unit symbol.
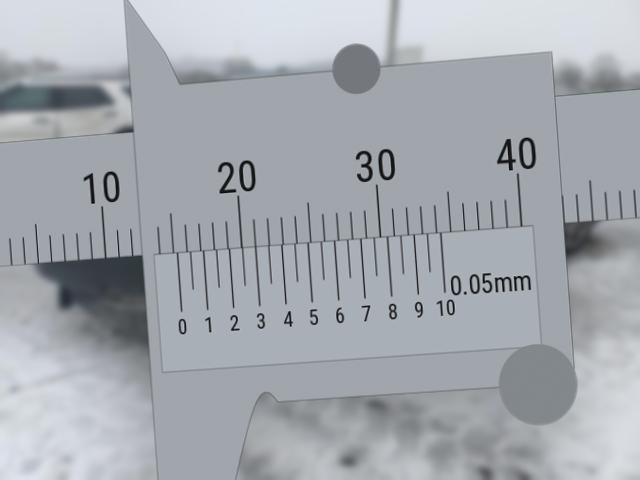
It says 15.3 mm
